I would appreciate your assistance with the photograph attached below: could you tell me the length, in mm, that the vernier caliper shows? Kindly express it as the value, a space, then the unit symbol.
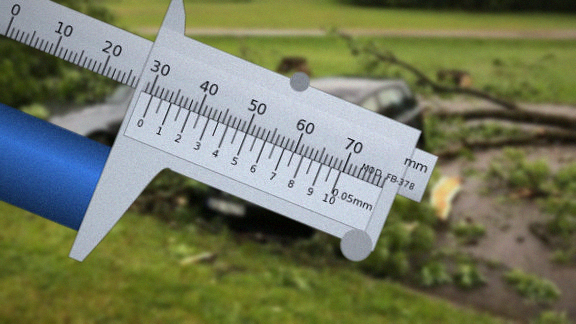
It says 30.5 mm
